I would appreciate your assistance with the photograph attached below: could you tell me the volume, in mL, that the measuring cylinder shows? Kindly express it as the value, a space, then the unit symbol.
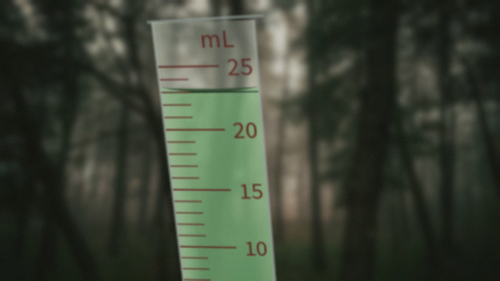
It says 23 mL
